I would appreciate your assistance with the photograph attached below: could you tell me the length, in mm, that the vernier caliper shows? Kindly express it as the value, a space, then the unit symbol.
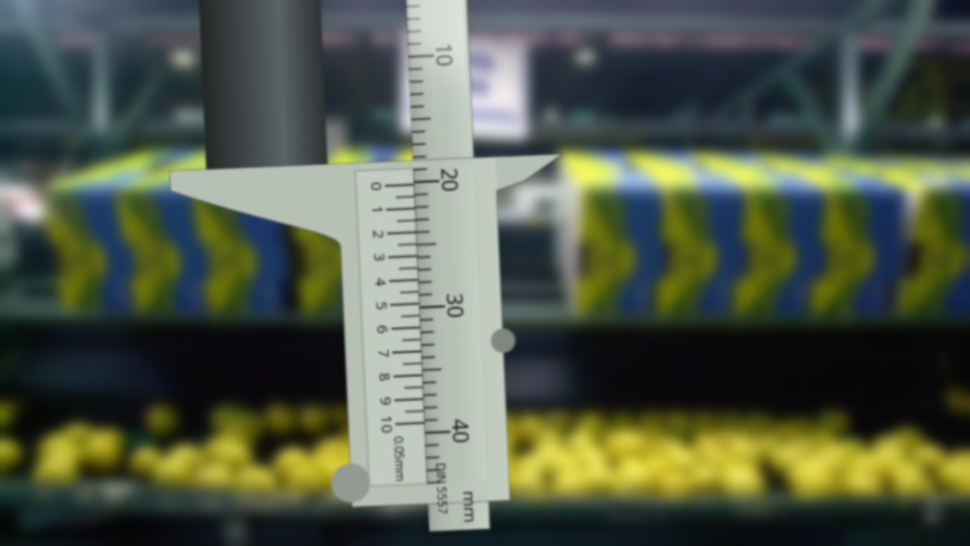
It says 20.2 mm
